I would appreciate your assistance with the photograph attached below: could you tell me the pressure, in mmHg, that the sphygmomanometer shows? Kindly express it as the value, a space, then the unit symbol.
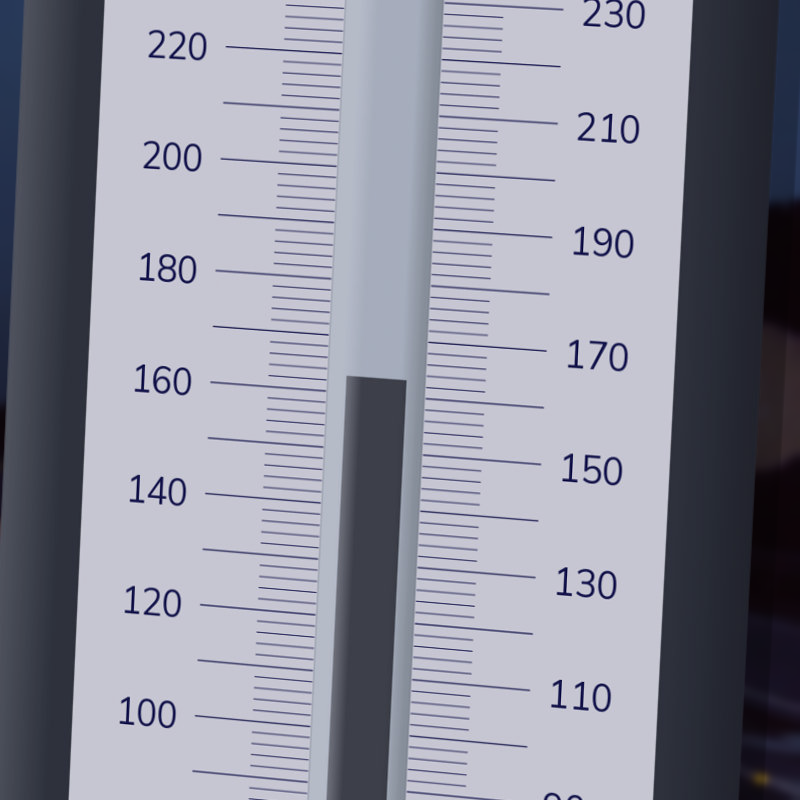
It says 163 mmHg
